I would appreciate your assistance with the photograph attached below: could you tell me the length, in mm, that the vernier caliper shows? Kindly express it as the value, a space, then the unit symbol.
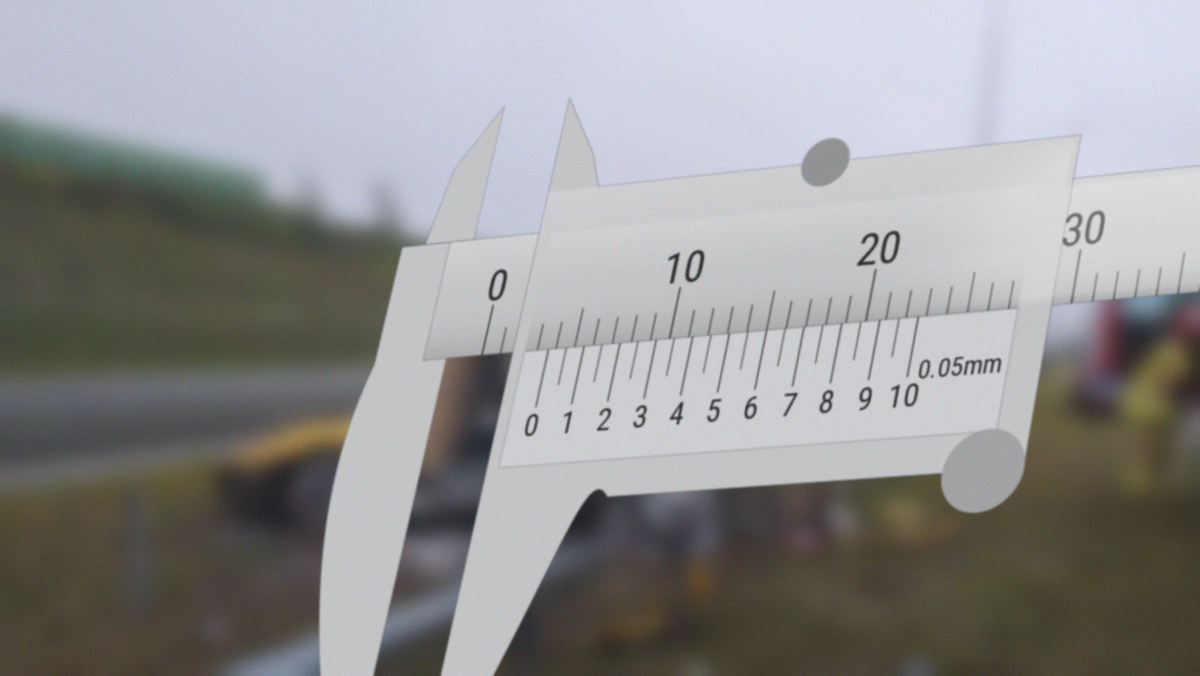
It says 3.6 mm
